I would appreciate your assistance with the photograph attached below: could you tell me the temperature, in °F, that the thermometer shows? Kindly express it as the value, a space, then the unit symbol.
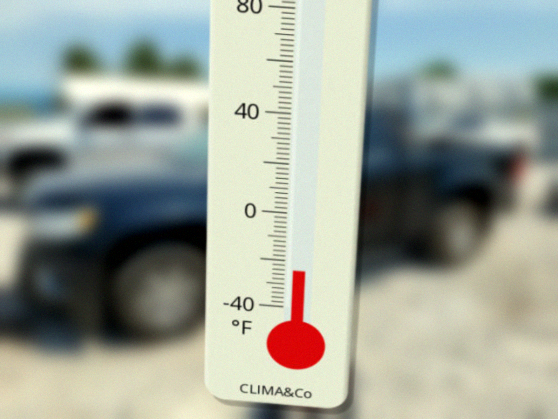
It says -24 °F
